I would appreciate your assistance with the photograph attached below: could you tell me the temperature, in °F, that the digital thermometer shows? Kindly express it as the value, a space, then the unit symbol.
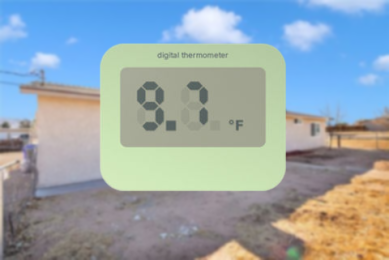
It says 9.7 °F
